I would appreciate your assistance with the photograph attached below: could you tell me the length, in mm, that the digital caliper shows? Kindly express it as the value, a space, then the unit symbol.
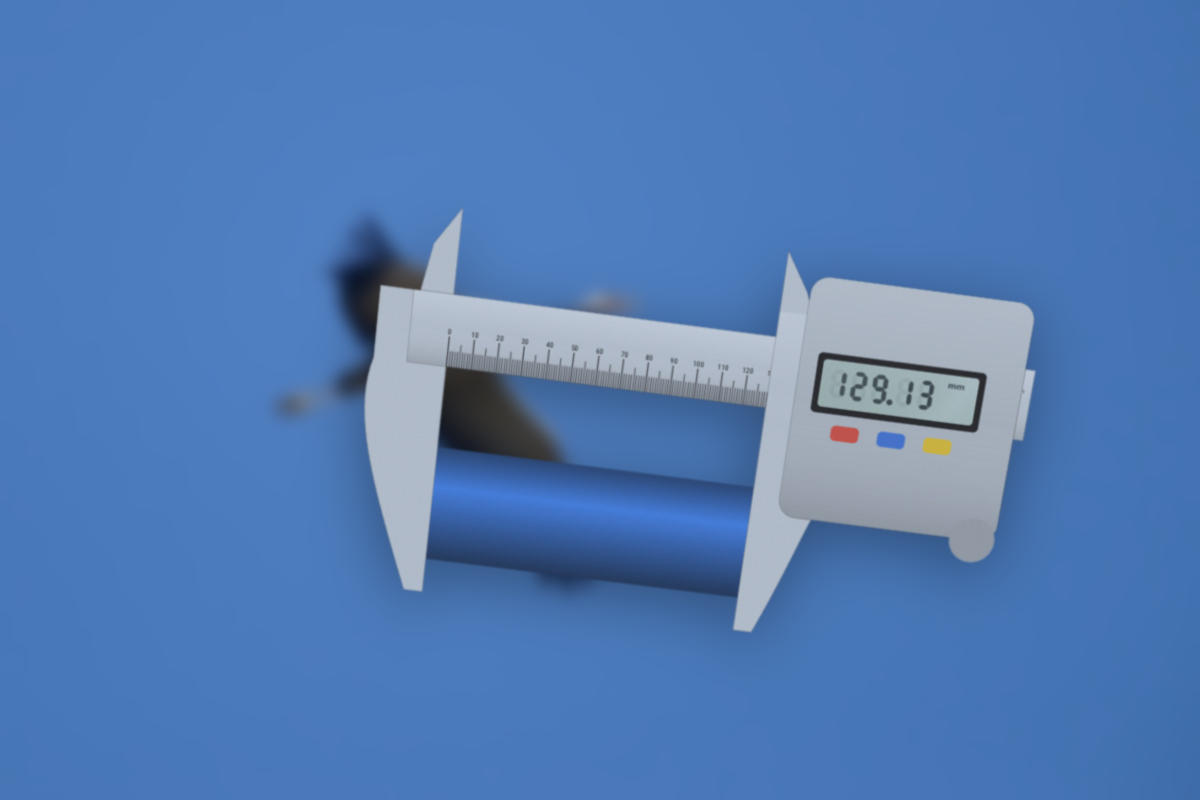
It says 129.13 mm
